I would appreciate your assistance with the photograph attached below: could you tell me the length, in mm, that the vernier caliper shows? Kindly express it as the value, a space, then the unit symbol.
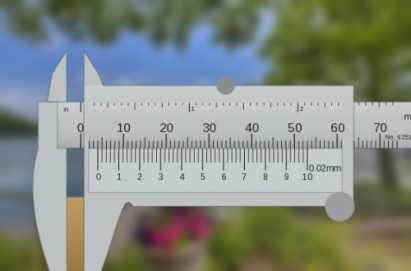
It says 4.0 mm
